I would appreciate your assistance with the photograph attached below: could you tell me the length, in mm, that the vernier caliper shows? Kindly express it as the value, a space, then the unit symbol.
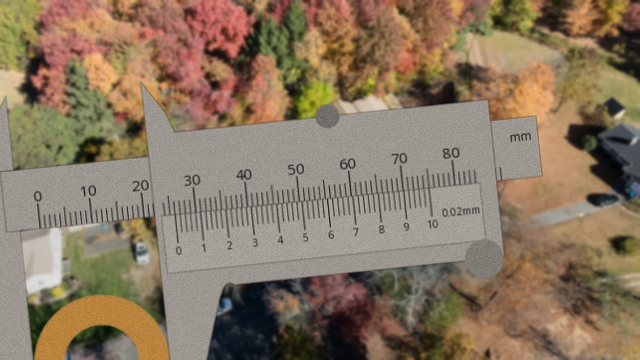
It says 26.0 mm
